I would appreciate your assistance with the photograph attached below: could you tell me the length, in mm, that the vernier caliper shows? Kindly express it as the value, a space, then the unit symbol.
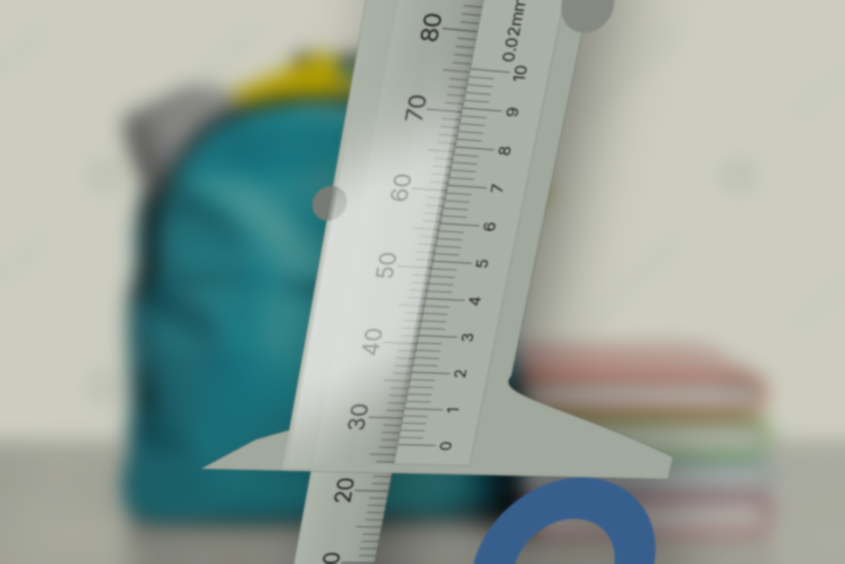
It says 26.4 mm
